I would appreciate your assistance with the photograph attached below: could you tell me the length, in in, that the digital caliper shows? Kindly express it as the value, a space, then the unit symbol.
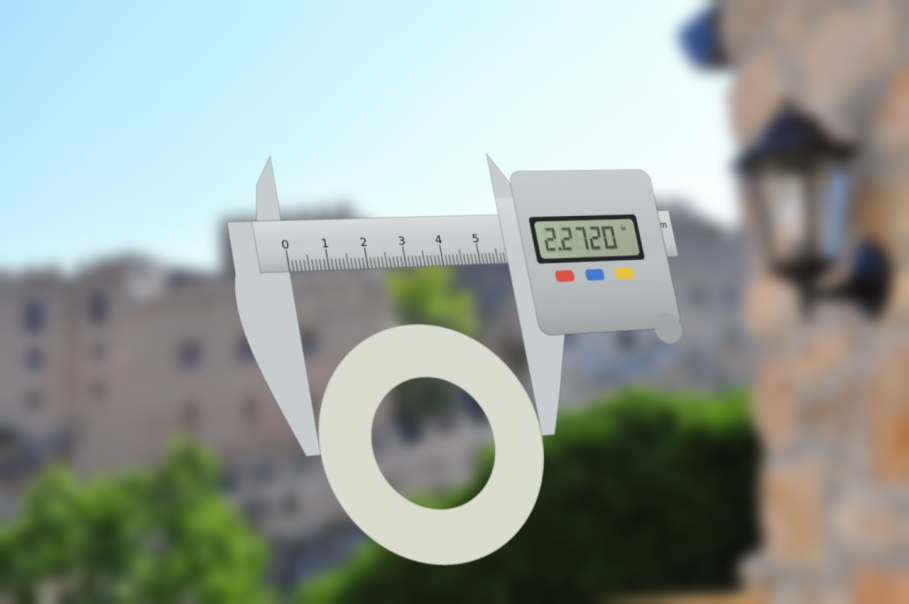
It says 2.2720 in
